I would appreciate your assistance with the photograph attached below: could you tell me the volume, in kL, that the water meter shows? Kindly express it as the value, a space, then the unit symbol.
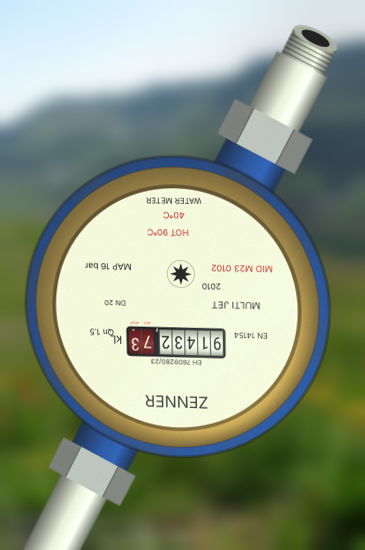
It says 91432.73 kL
